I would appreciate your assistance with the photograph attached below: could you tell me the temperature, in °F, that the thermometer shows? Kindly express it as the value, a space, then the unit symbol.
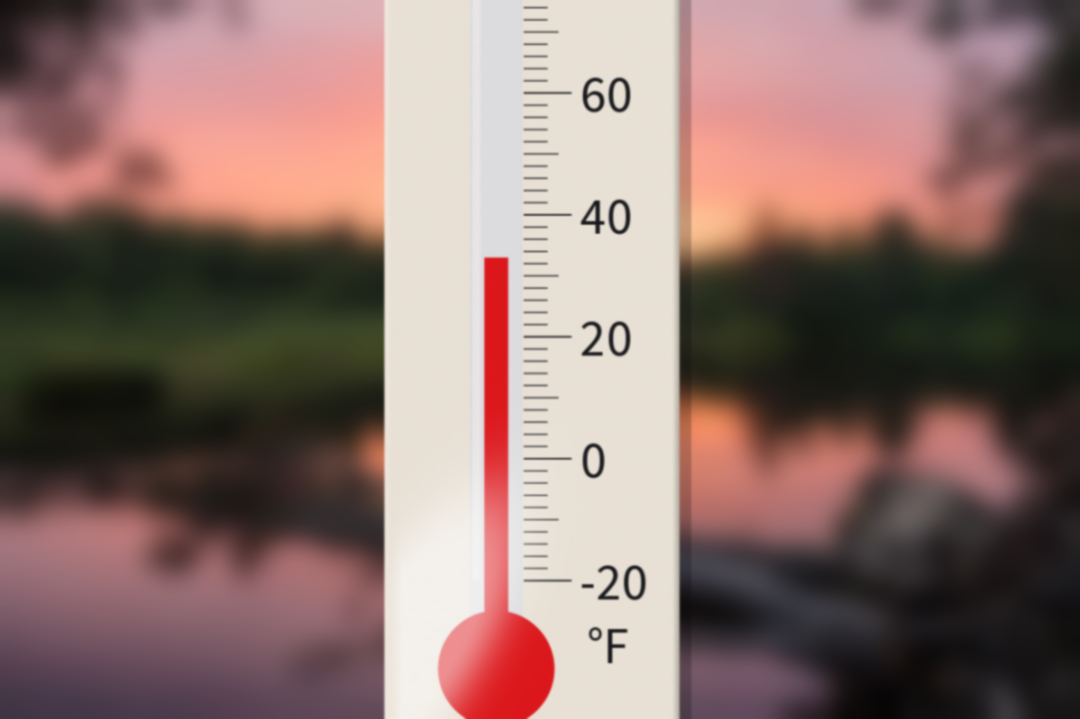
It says 33 °F
